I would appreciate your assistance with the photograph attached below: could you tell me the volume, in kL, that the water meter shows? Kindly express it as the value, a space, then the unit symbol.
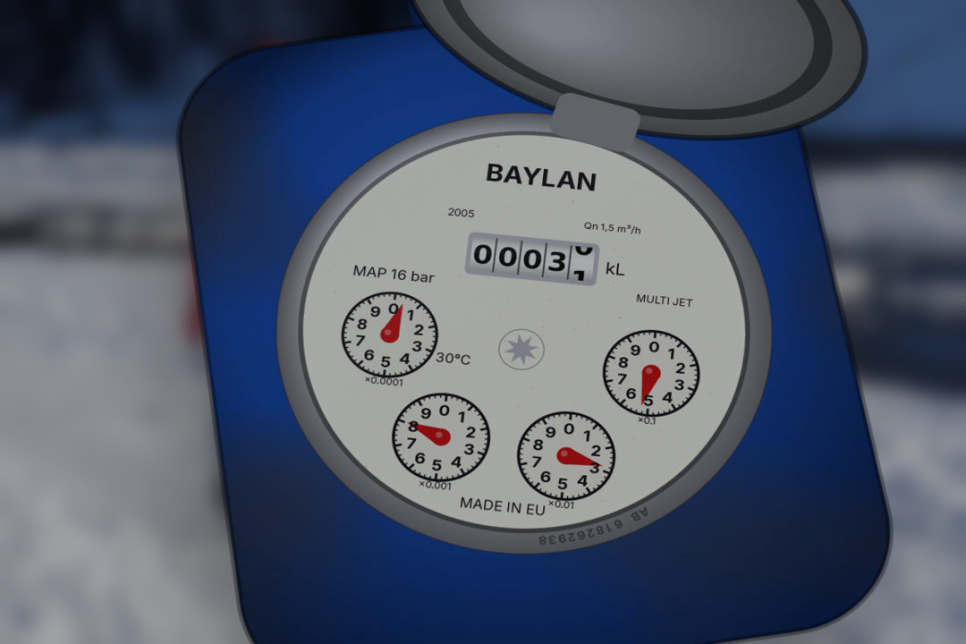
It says 30.5280 kL
